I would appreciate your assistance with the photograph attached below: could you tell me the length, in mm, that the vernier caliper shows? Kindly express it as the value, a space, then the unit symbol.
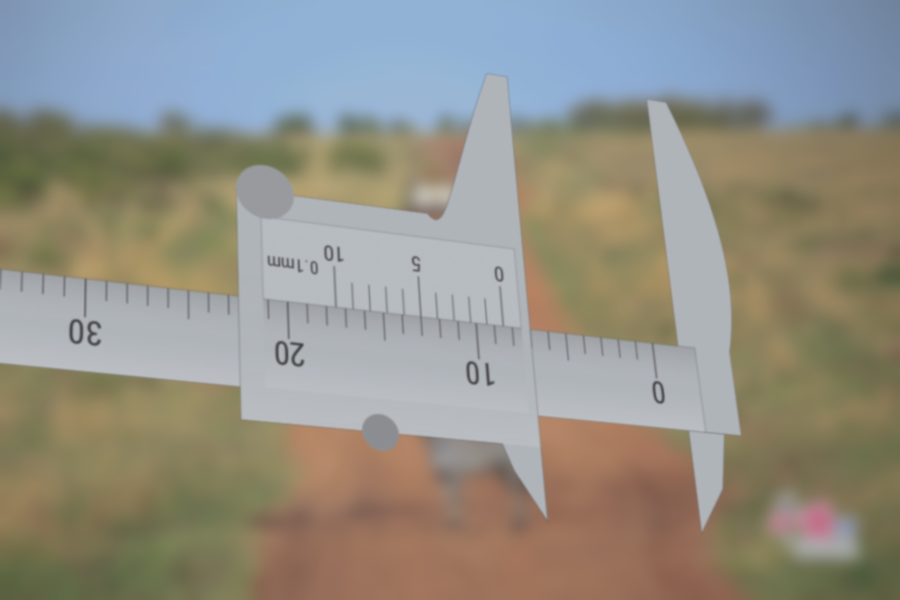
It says 8.5 mm
